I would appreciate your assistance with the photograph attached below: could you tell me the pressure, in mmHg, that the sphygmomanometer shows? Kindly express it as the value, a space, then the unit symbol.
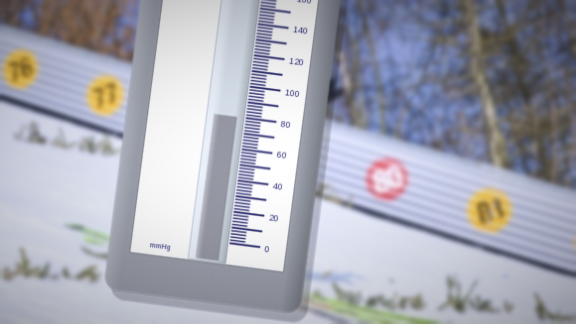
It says 80 mmHg
